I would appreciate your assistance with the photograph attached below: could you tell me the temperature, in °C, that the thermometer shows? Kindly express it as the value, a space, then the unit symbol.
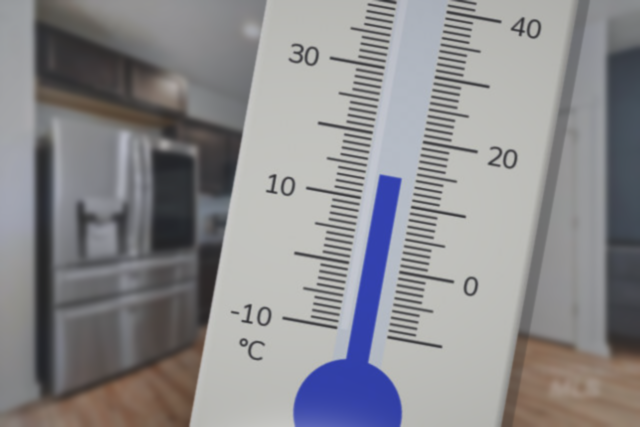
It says 14 °C
